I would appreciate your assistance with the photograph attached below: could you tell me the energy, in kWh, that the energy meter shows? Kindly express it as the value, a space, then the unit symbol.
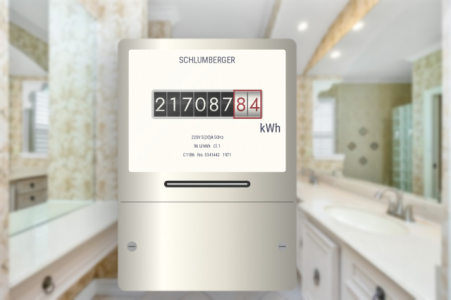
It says 217087.84 kWh
